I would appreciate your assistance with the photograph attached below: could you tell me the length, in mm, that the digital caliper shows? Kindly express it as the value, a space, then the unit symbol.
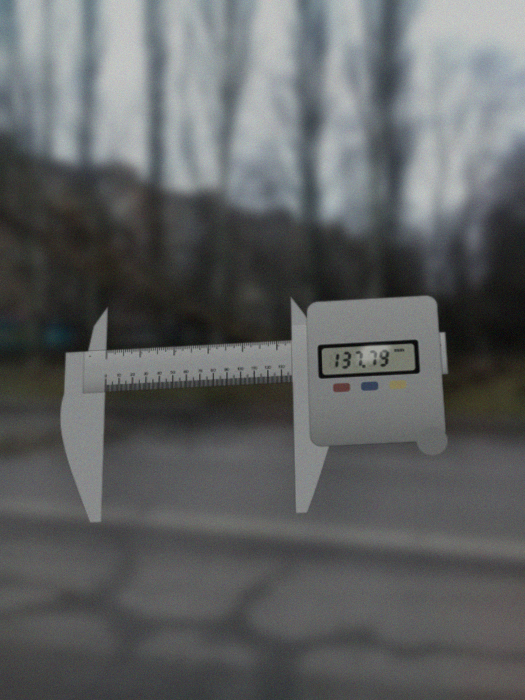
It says 137.79 mm
